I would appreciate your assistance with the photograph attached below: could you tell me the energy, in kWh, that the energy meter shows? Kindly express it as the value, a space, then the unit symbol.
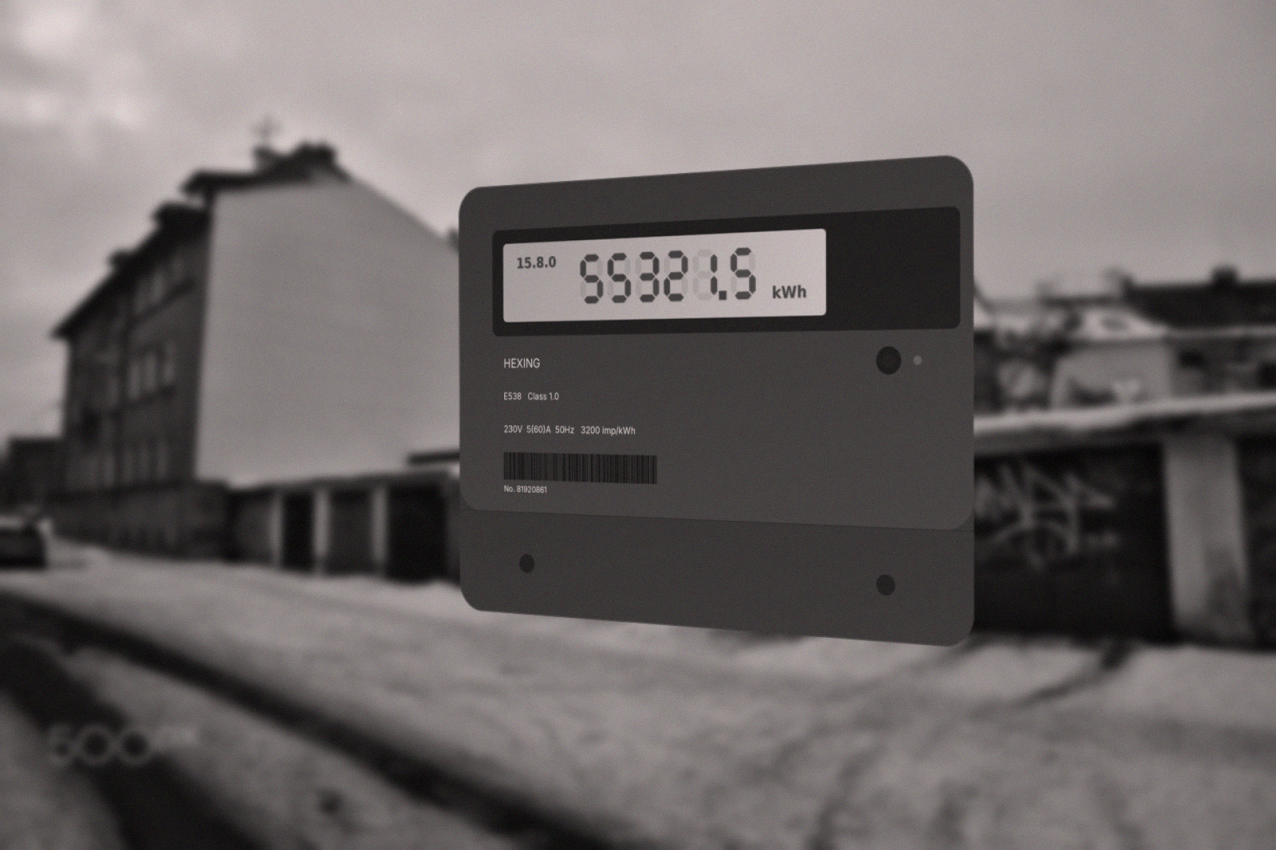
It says 55321.5 kWh
